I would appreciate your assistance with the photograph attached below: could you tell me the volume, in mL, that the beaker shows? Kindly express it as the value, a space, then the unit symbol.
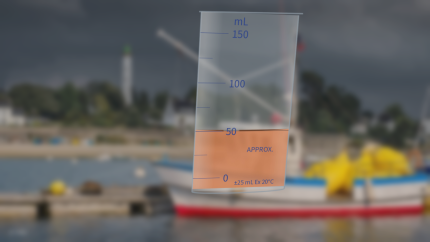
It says 50 mL
